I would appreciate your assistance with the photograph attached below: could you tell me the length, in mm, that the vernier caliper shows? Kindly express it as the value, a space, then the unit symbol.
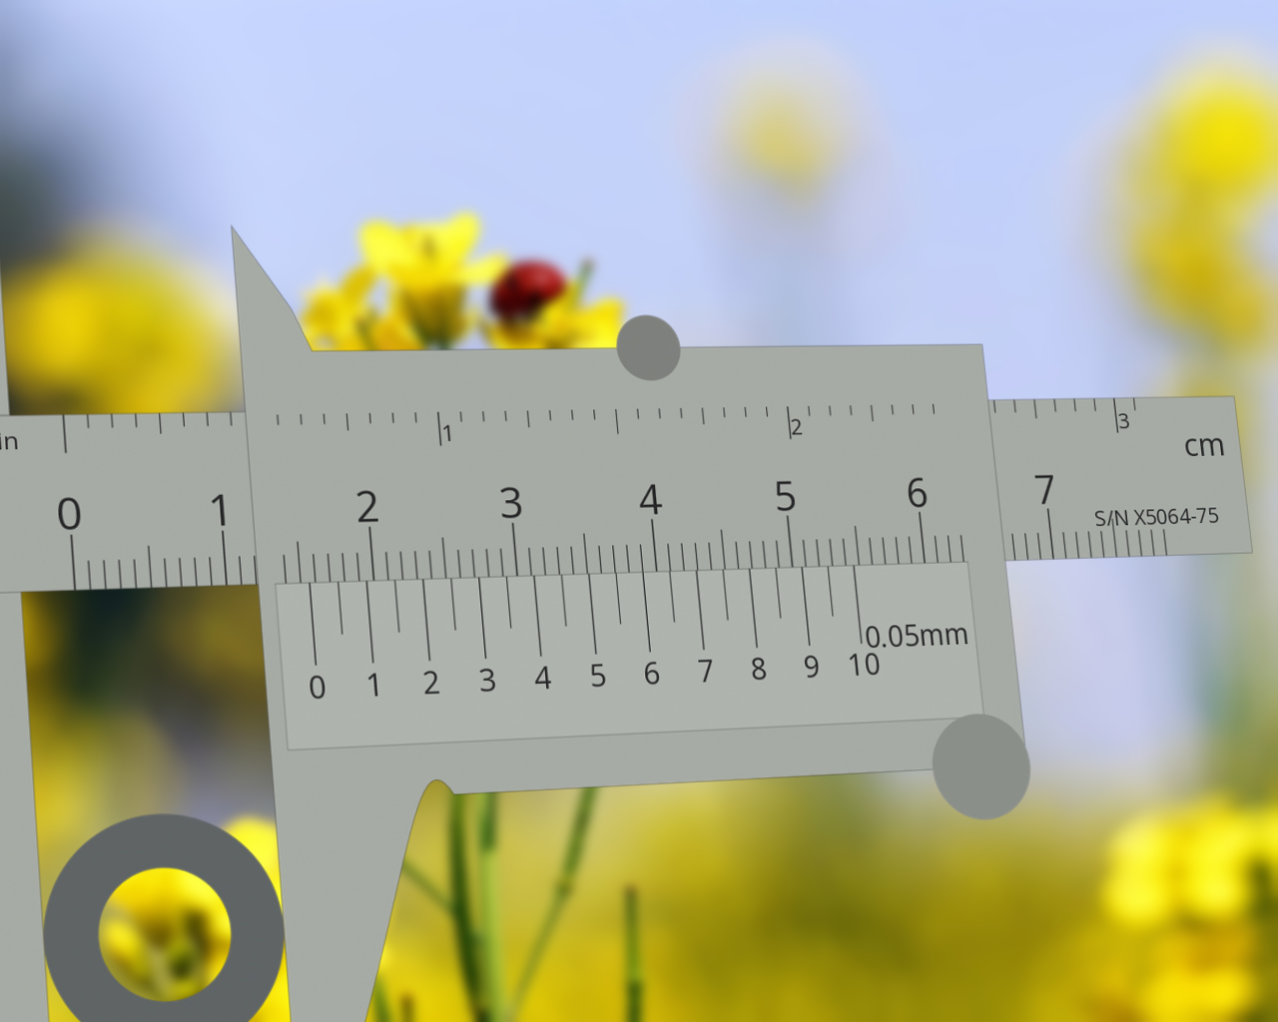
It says 15.6 mm
